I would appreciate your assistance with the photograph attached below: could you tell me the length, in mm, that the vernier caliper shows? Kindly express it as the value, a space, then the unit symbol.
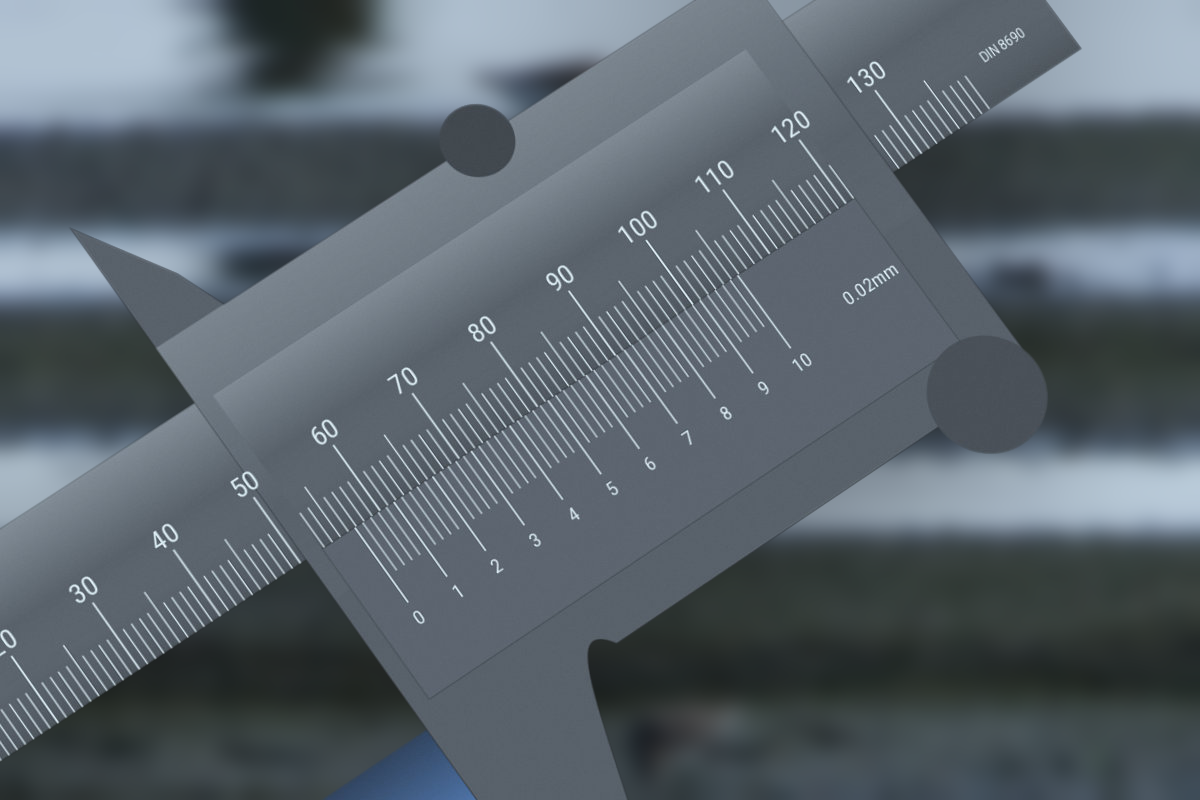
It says 56.8 mm
